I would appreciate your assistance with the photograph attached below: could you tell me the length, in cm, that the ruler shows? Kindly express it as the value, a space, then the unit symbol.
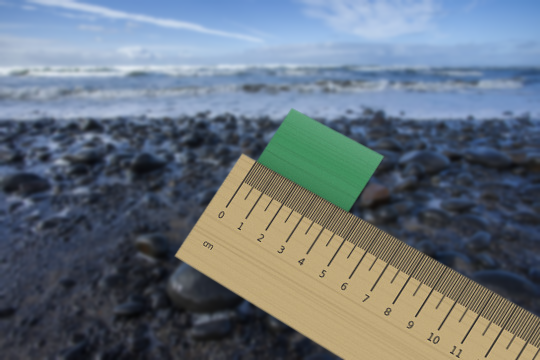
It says 4.5 cm
